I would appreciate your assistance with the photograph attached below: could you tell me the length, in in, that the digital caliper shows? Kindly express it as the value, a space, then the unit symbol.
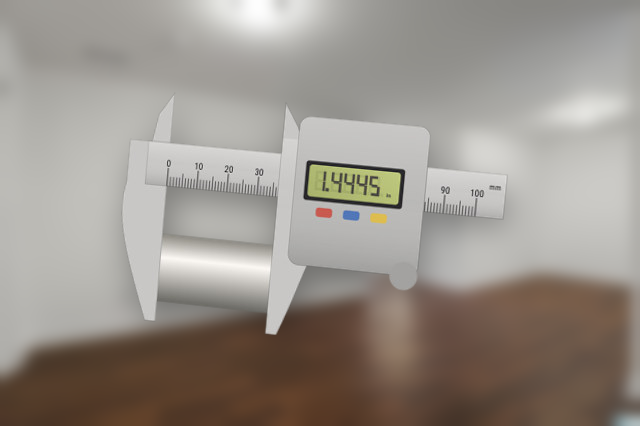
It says 1.4445 in
